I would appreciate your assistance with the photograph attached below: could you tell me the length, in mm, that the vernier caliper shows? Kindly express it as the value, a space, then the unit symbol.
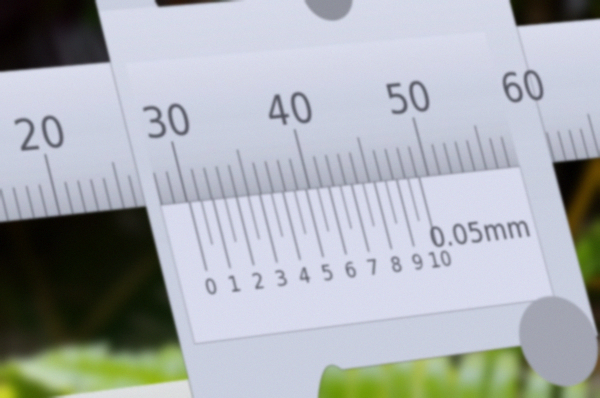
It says 30.2 mm
